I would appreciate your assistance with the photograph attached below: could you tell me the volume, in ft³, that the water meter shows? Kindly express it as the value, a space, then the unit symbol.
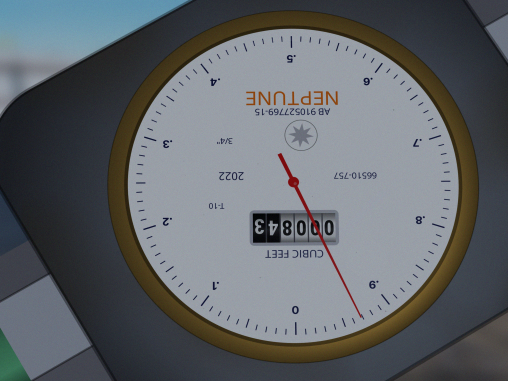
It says 842.93 ft³
